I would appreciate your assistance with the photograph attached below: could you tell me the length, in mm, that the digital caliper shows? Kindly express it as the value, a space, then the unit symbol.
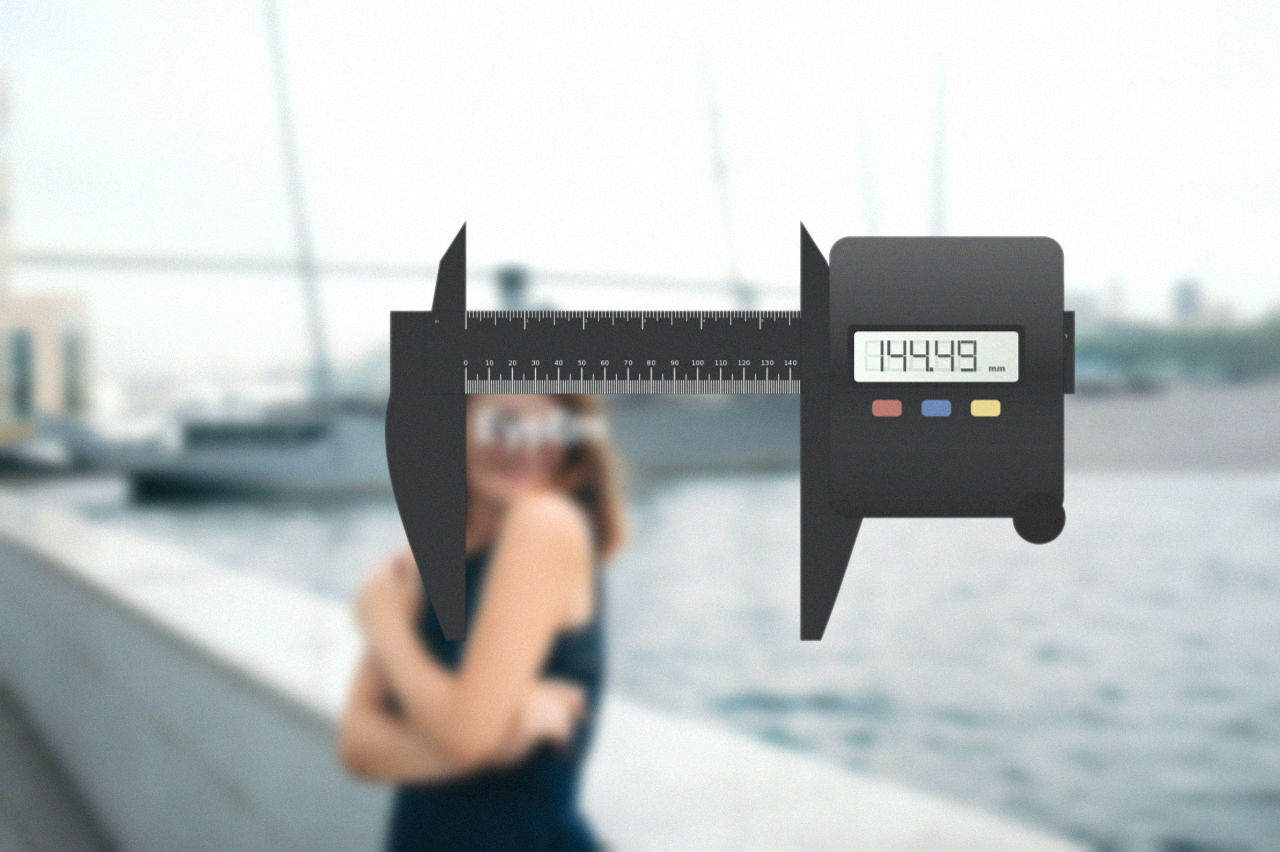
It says 144.49 mm
